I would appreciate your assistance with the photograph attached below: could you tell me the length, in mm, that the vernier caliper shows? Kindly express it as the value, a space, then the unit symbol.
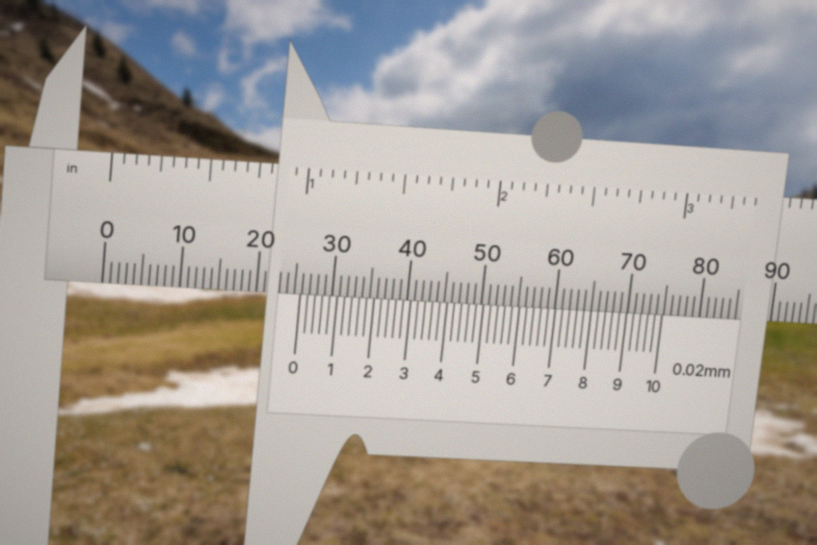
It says 25.8 mm
